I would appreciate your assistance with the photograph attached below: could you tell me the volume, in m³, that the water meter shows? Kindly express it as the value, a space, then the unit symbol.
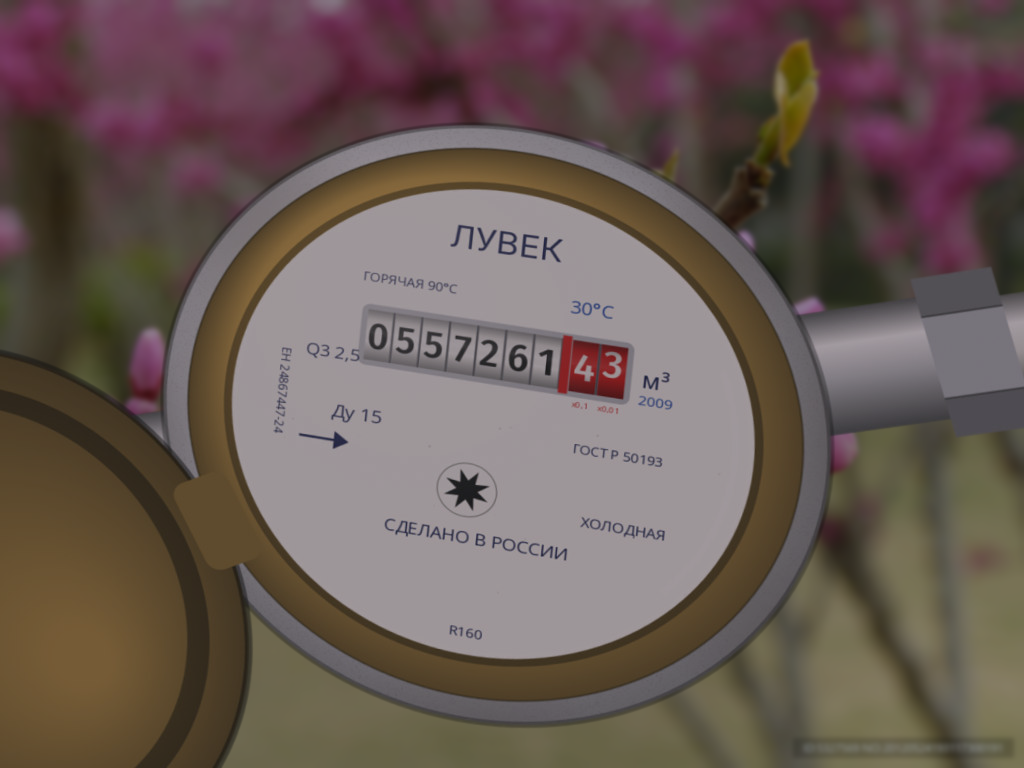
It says 557261.43 m³
